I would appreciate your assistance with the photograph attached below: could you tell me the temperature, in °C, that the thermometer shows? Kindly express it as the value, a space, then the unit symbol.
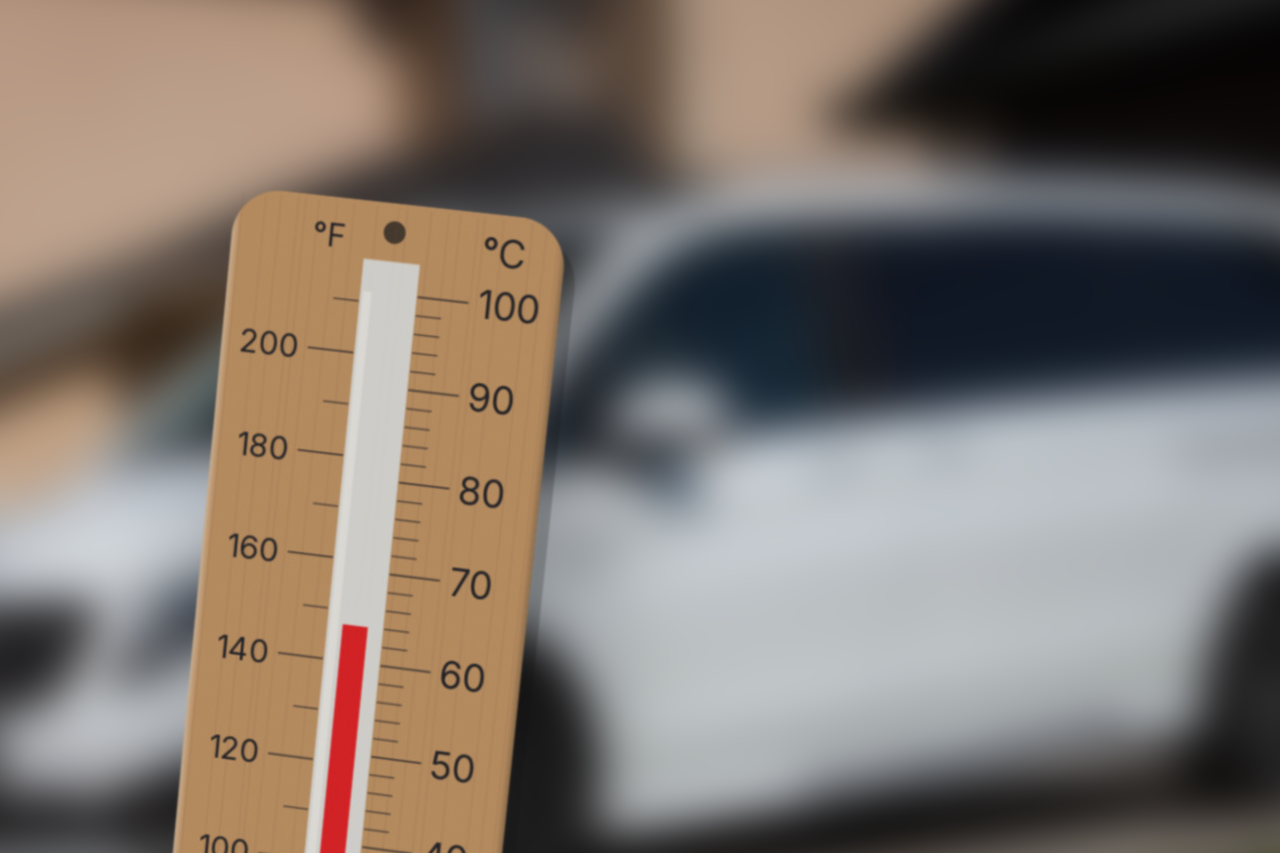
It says 64 °C
